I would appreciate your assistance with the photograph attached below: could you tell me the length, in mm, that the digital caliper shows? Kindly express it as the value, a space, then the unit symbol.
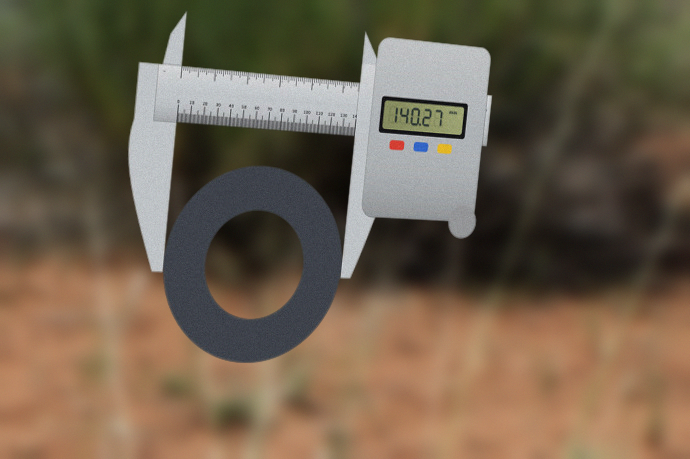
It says 140.27 mm
